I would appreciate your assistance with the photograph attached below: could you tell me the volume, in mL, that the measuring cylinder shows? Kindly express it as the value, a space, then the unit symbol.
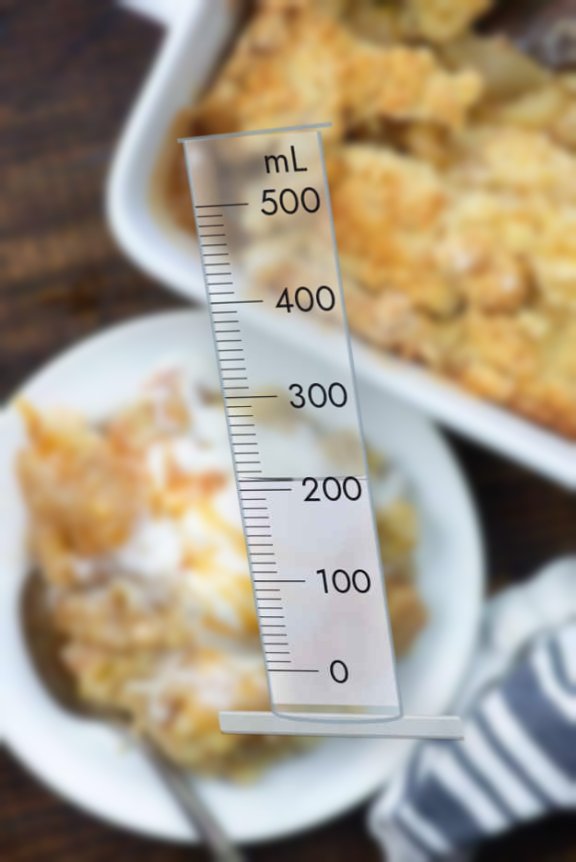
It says 210 mL
